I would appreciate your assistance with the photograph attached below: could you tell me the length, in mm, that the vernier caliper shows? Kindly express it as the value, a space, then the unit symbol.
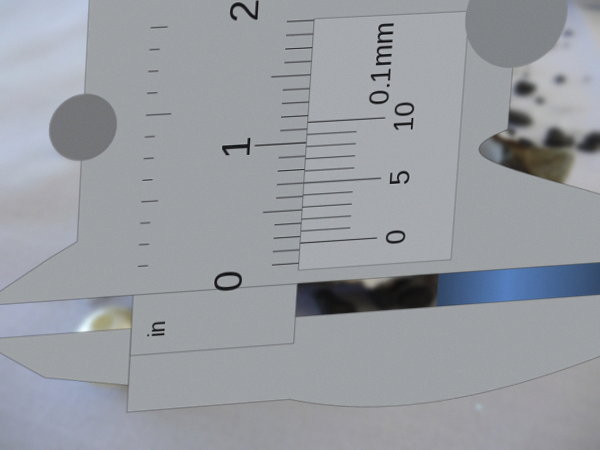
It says 2.5 mm
